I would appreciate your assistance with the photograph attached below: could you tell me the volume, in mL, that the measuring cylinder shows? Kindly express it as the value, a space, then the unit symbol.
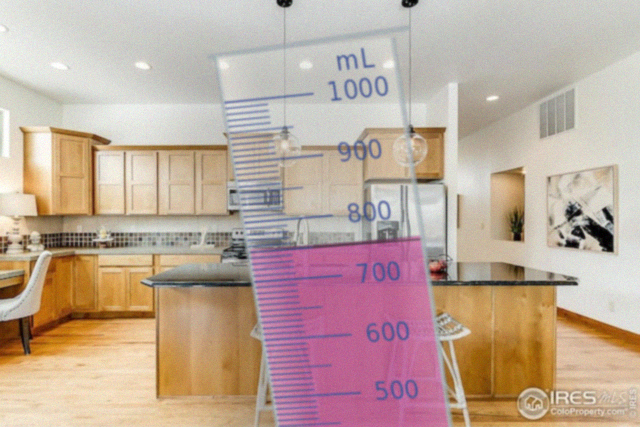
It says 750 mL
